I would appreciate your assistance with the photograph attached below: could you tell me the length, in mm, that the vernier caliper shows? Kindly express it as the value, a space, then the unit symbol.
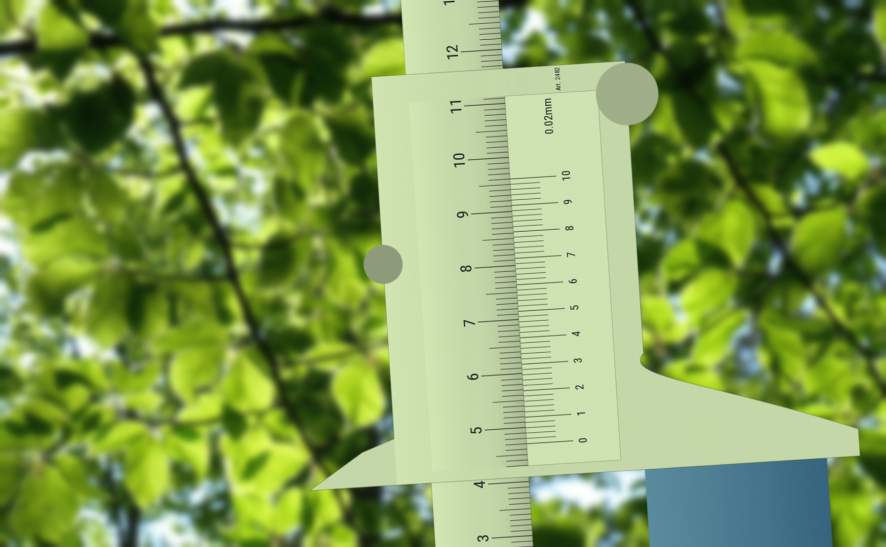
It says 47.0 mm
